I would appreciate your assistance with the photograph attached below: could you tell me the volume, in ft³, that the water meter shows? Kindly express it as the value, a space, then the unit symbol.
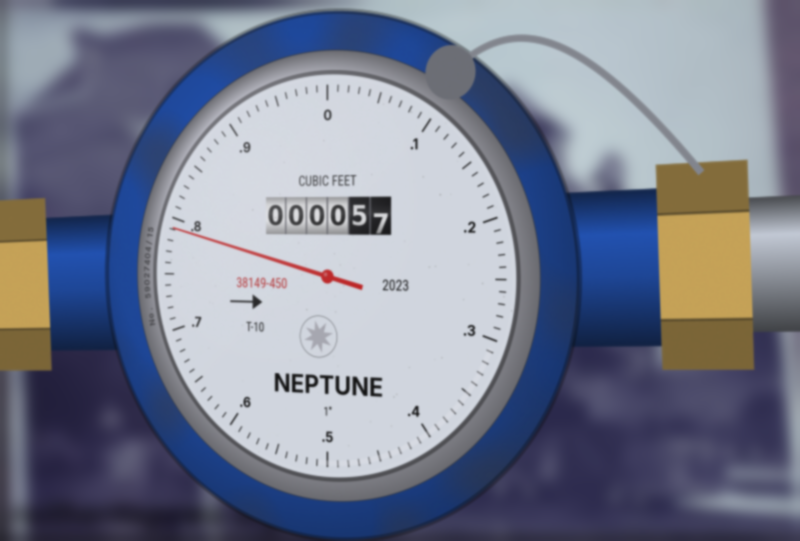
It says 56.79 ft³
